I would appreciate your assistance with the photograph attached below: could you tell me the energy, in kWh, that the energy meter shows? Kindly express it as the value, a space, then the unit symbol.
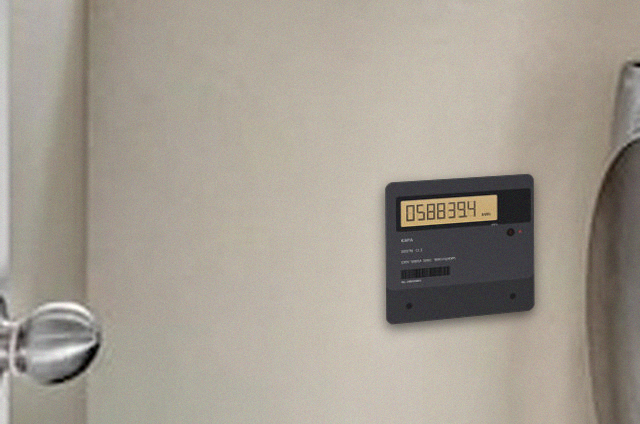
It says 58839.4 kWh
